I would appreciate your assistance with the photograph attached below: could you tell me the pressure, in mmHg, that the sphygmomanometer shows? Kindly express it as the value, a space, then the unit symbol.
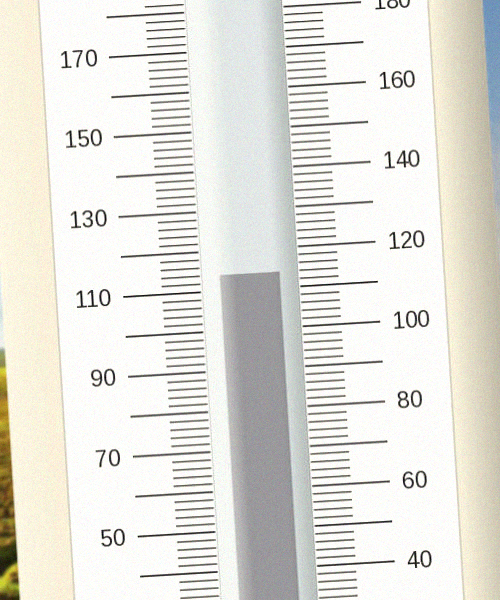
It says 114 mmHg
